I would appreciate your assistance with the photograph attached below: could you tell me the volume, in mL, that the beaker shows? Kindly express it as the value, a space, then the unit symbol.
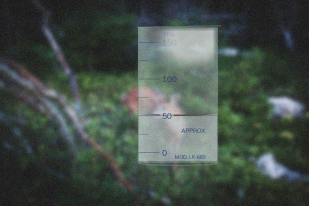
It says 50 mL
